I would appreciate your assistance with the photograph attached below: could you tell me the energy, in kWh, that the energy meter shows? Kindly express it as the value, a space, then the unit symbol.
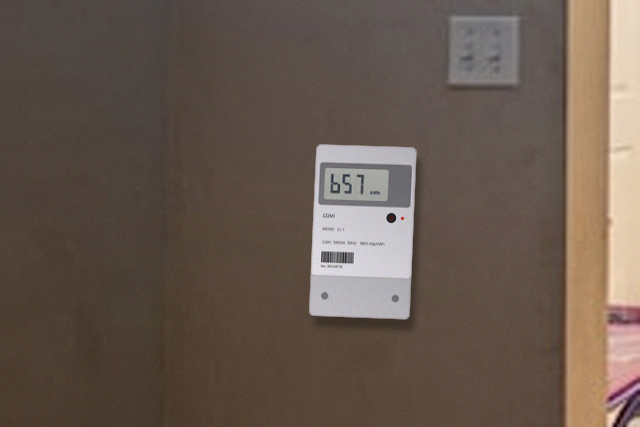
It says 657 kWh
